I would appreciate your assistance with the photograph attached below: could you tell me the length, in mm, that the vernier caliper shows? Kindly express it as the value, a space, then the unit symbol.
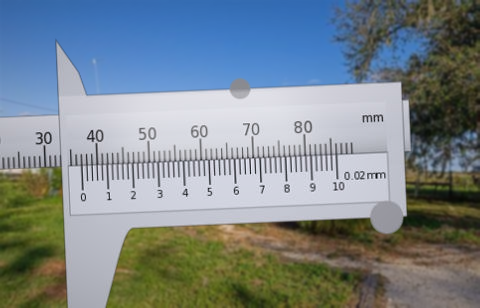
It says 37.0 mm
